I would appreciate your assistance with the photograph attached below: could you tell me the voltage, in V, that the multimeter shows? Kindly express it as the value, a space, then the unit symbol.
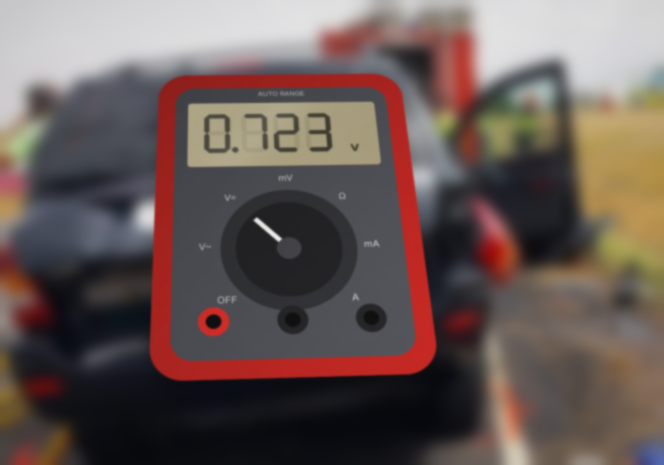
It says 0.723 V
